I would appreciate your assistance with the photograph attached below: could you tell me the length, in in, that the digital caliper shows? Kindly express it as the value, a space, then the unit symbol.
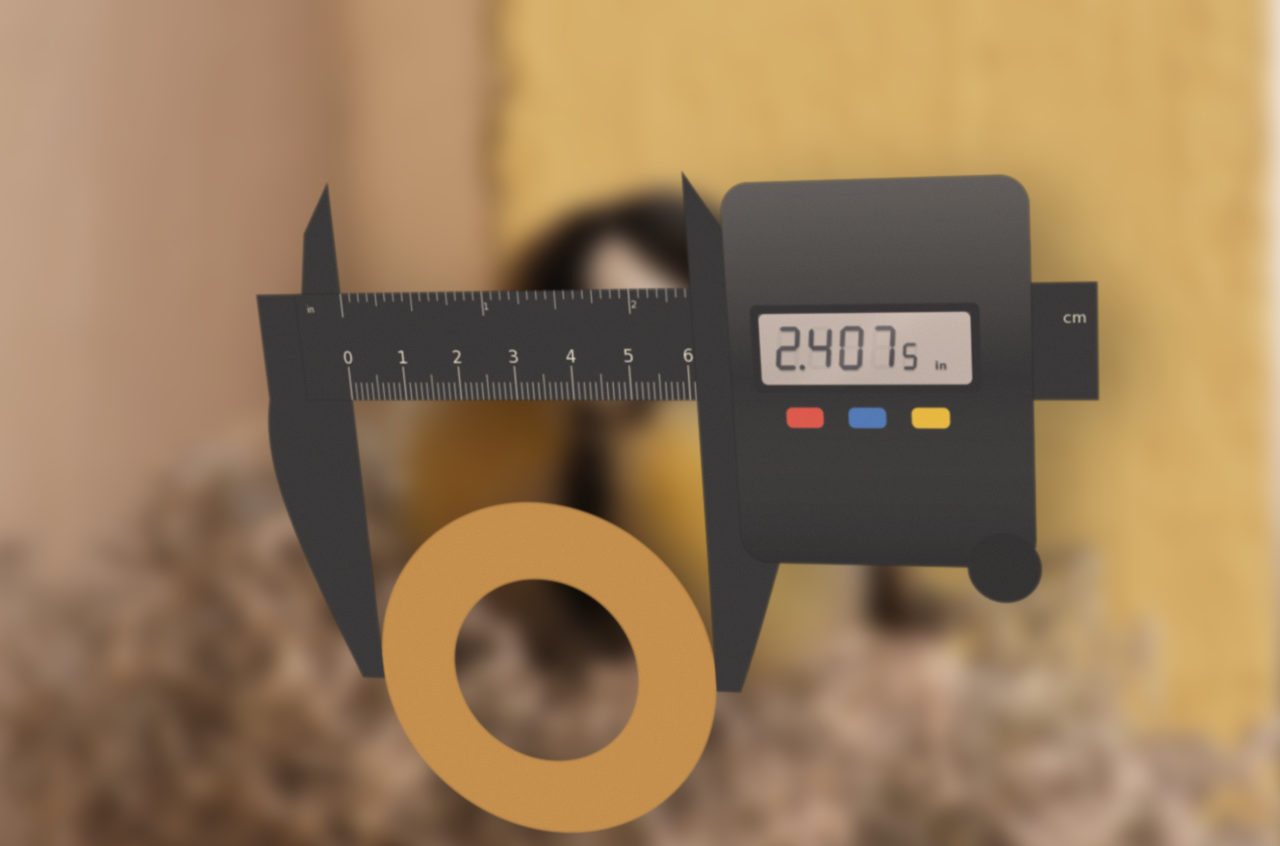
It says 2.4075 in
